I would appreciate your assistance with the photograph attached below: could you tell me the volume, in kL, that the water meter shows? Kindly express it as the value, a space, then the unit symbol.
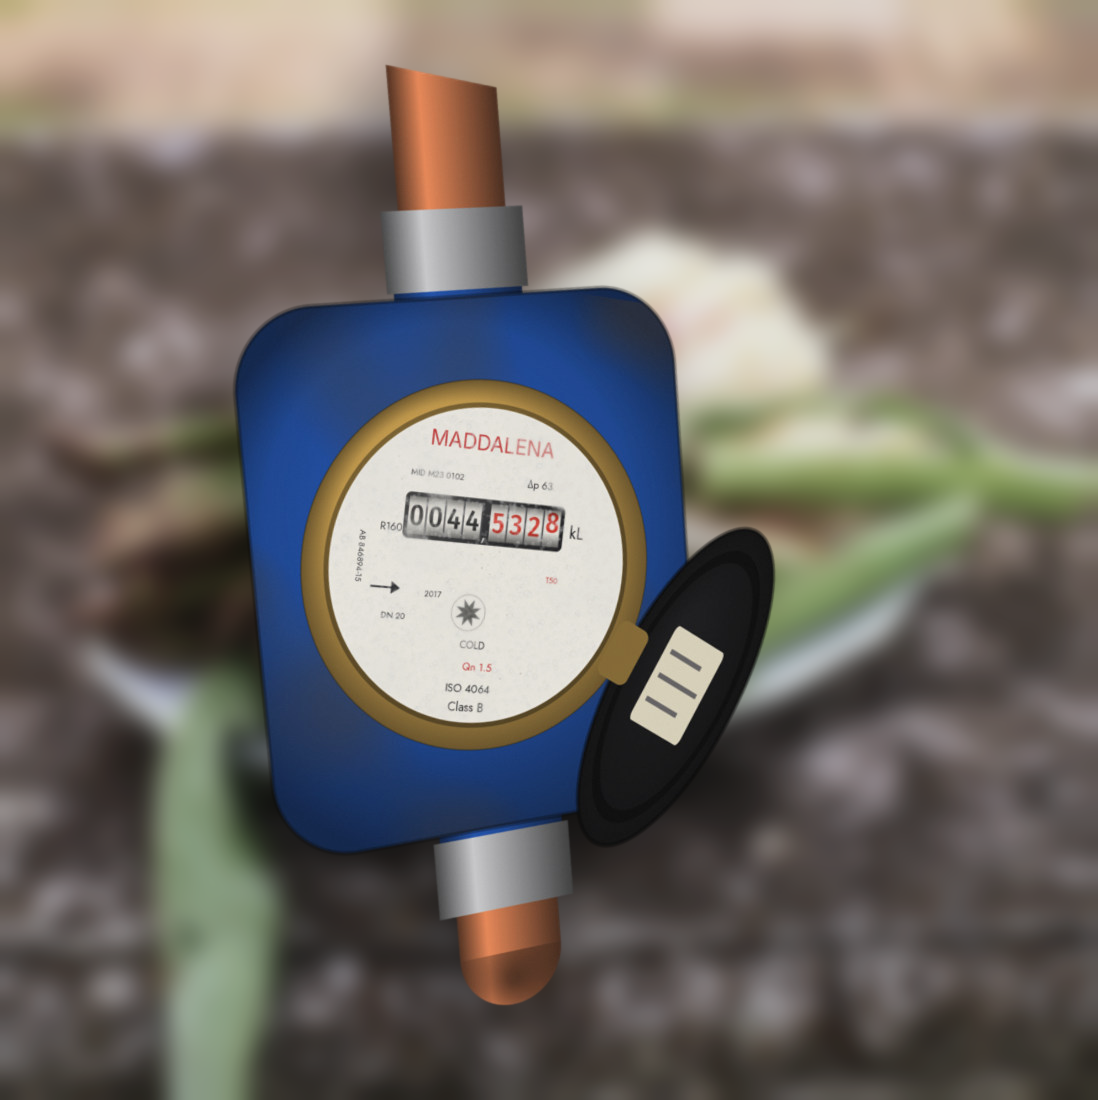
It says 44.5328 kL
